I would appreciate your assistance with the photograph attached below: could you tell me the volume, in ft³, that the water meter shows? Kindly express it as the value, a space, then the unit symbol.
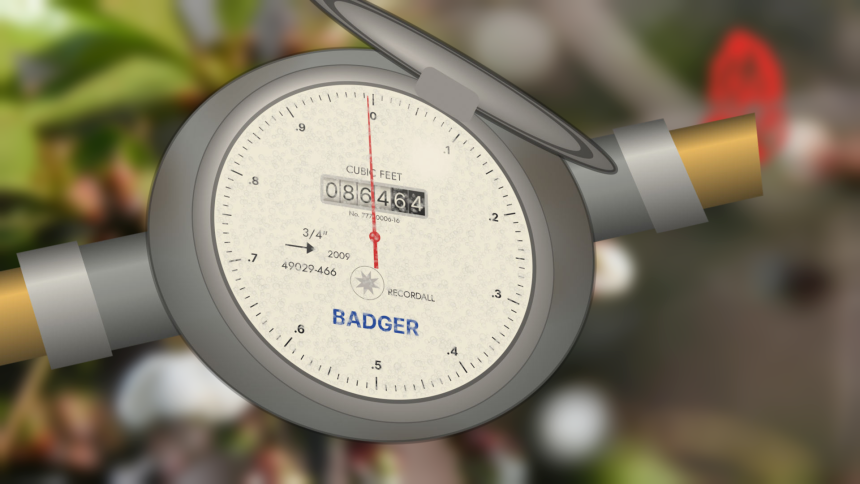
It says 86463.99 ft³
